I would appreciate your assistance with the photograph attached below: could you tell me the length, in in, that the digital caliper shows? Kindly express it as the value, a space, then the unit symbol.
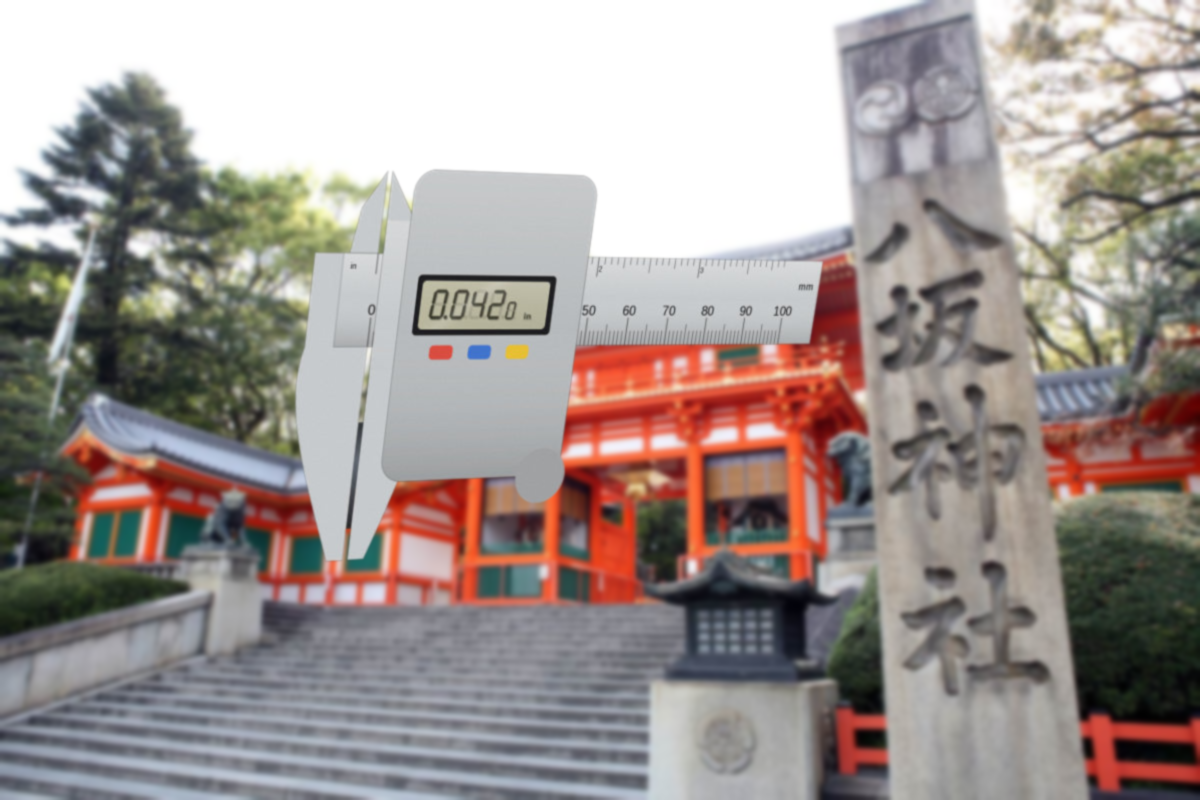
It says 0.0420 in
